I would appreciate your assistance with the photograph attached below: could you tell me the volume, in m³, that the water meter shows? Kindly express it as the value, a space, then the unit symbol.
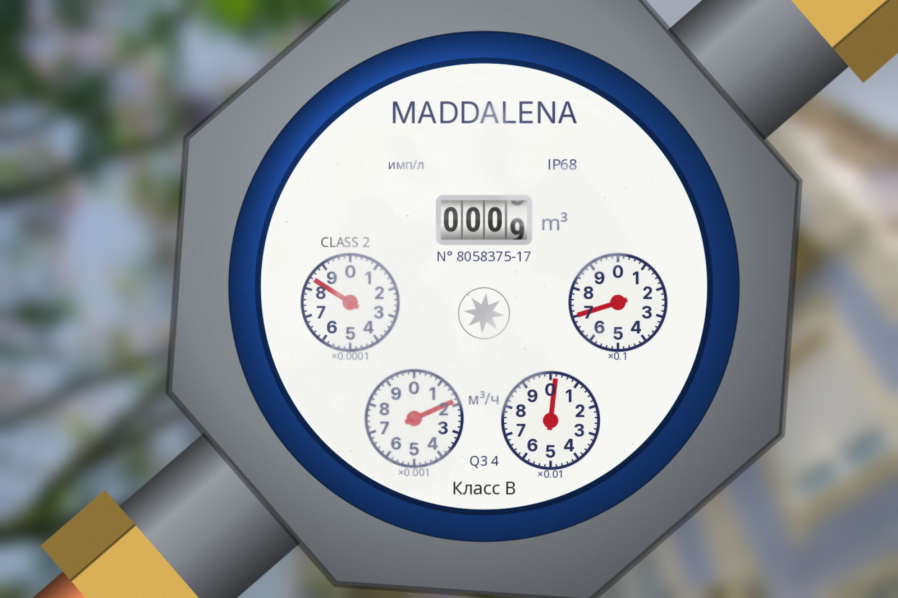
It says 8.7018 m³
